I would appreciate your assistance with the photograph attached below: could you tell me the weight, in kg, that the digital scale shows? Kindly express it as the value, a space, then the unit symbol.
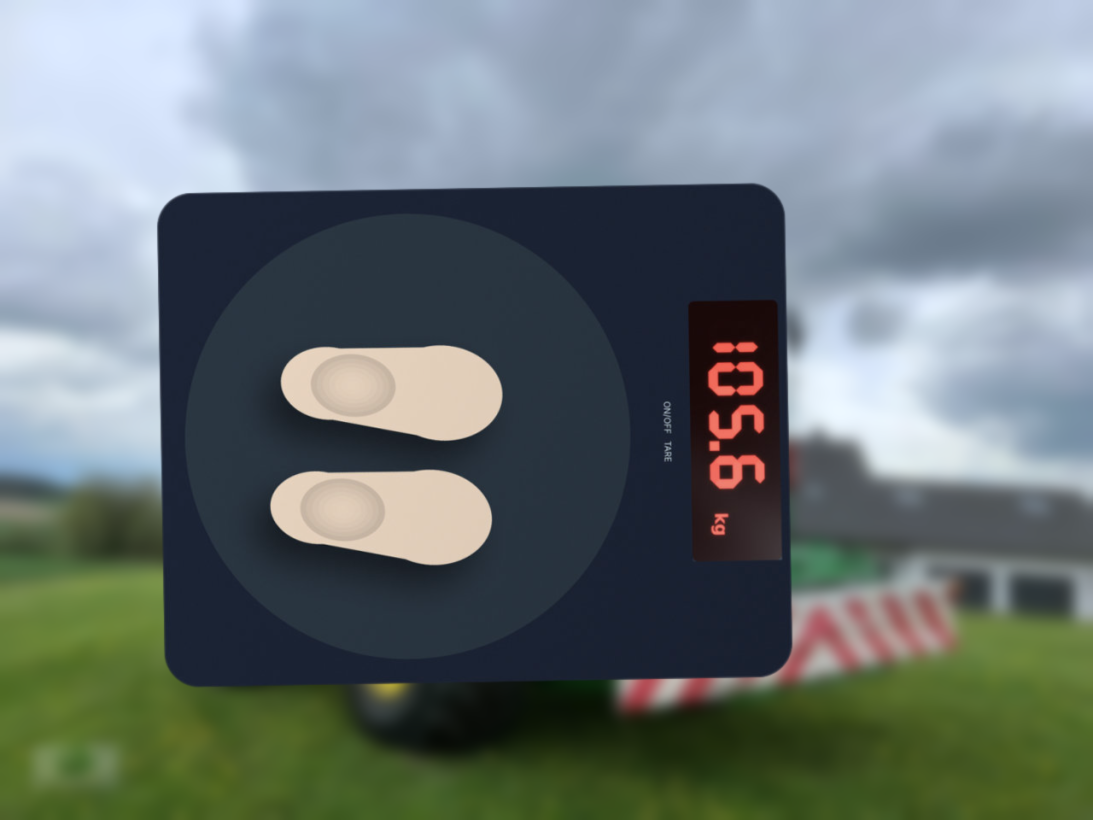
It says 105.6 kg
